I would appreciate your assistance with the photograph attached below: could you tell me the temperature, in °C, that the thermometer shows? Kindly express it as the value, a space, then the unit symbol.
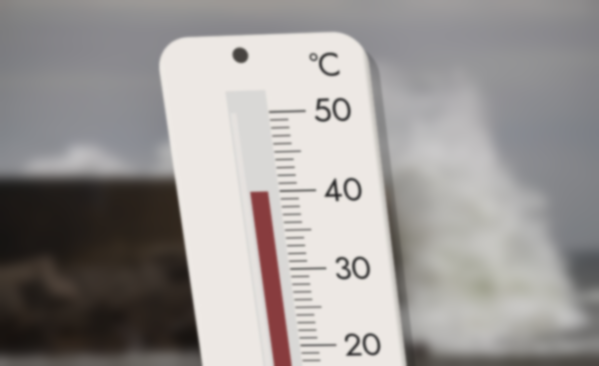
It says 40 °C
